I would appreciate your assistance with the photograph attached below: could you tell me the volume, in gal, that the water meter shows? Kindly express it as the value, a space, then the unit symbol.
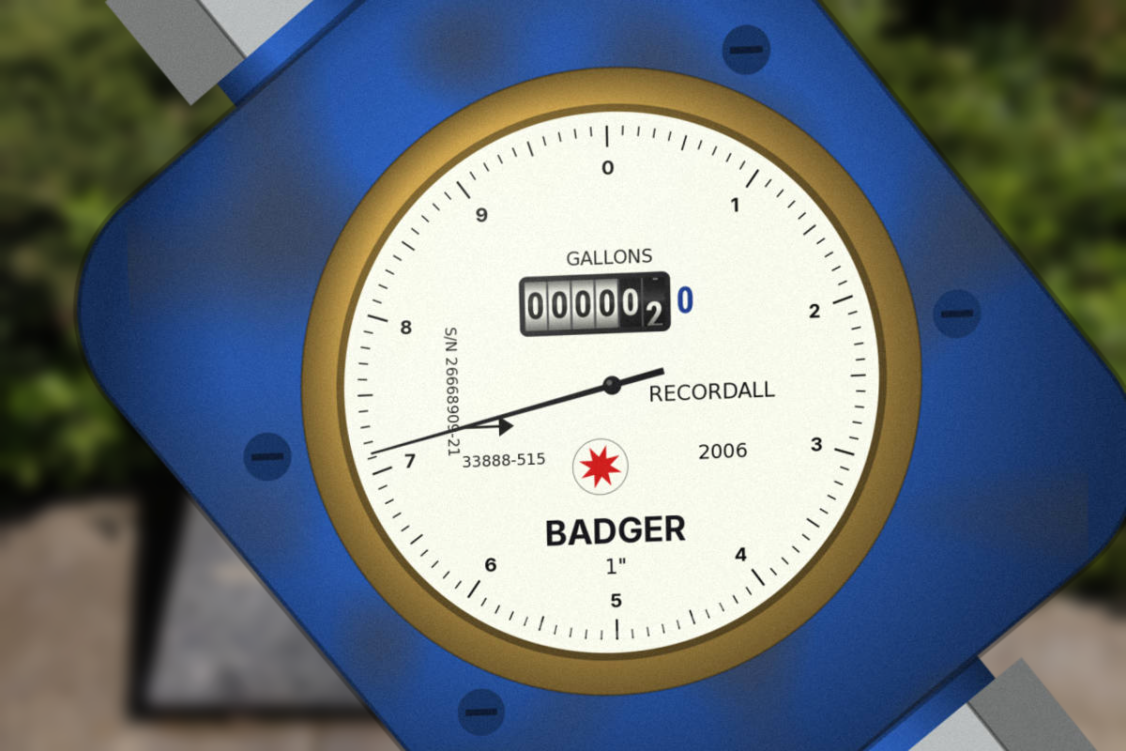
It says 17.1 gal
